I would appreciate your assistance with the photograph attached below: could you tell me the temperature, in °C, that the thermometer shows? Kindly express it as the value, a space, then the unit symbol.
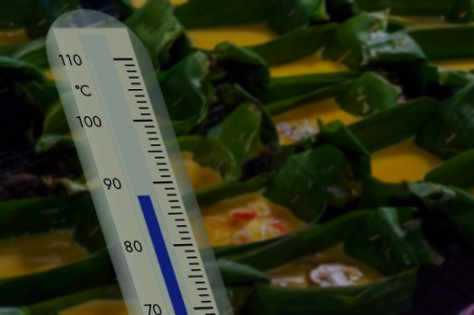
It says 88 °C
